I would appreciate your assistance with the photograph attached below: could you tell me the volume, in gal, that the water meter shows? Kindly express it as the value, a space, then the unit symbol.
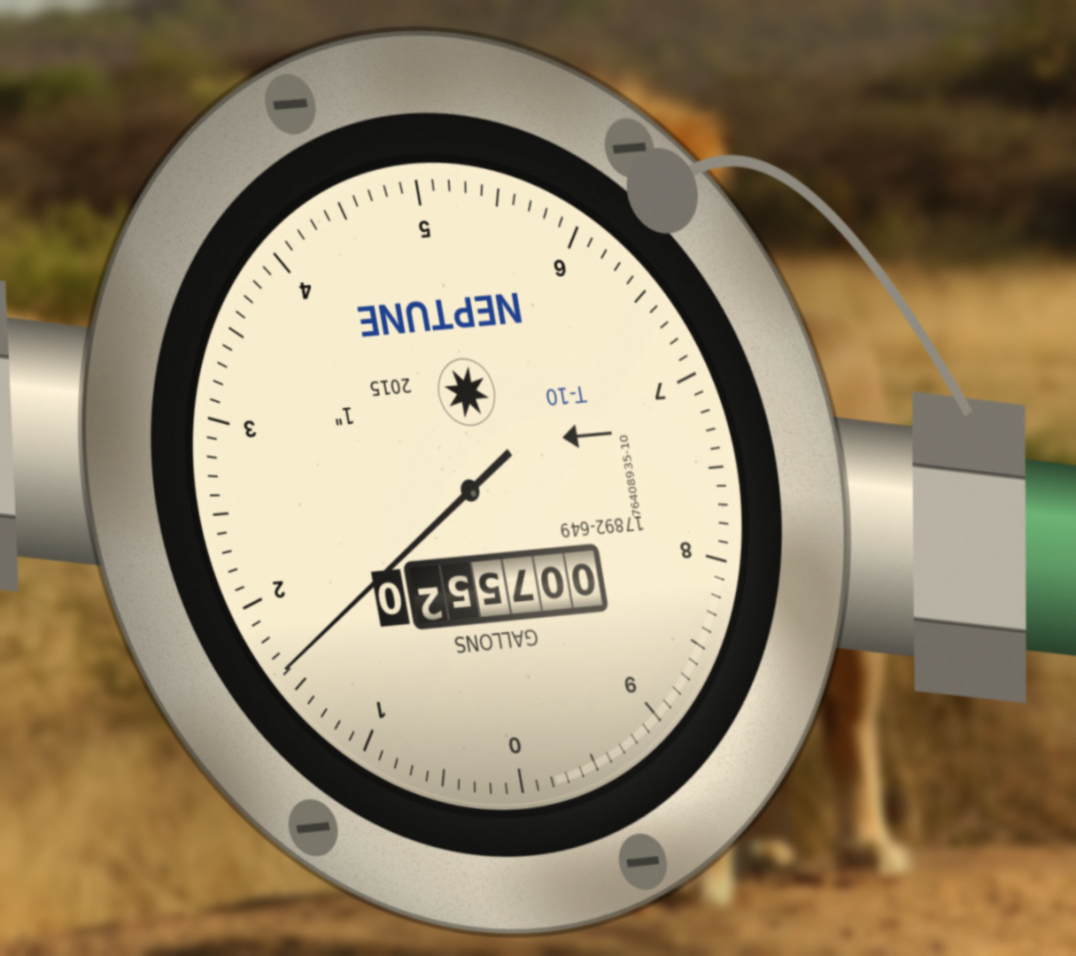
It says 75521.6 gal
